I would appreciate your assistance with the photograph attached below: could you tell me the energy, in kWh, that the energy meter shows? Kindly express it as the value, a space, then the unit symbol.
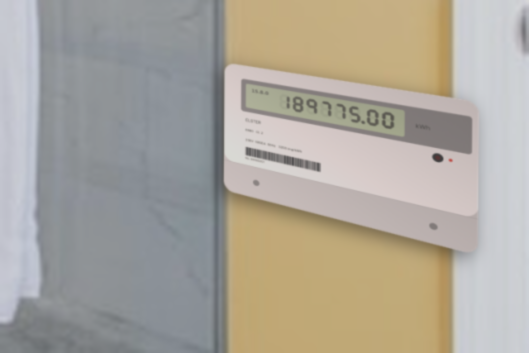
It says 189775.00 kWh
